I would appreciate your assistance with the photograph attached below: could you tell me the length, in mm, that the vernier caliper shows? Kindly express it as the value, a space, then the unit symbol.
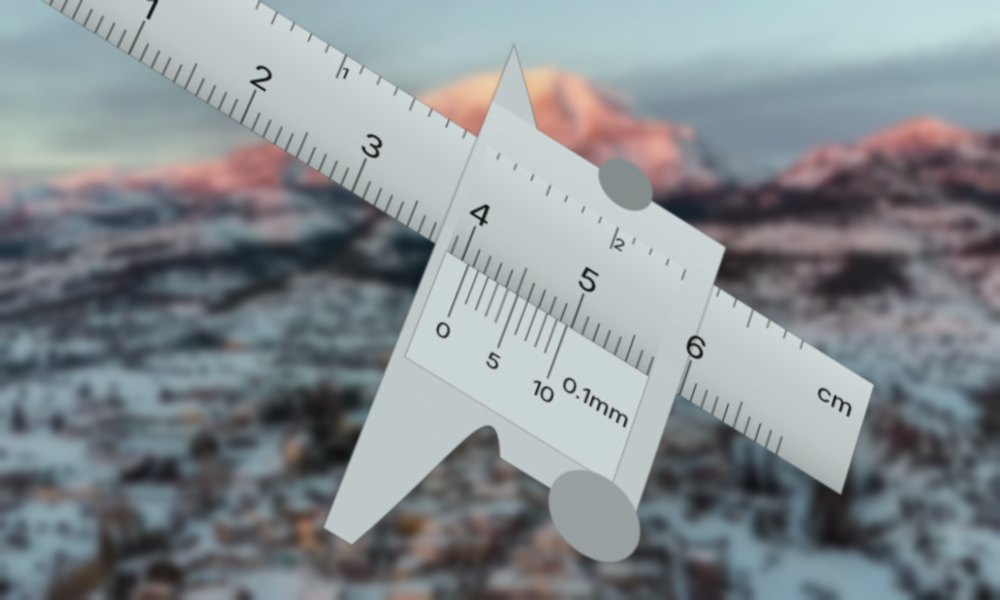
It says 40.6 mm
